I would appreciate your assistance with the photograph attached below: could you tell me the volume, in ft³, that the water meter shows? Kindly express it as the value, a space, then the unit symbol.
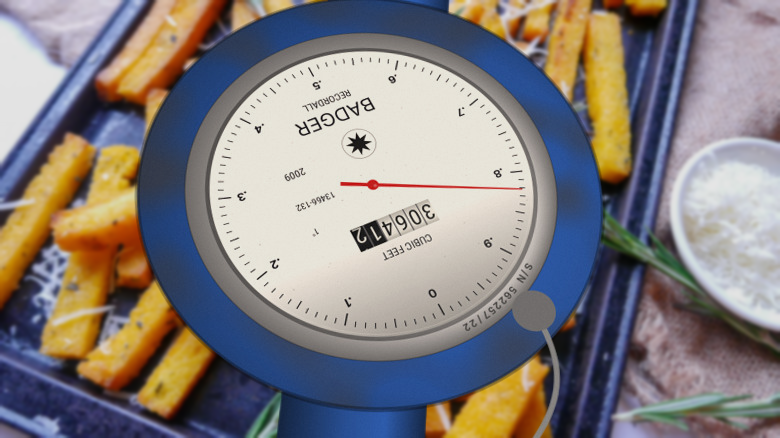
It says 306411.82 ft³
